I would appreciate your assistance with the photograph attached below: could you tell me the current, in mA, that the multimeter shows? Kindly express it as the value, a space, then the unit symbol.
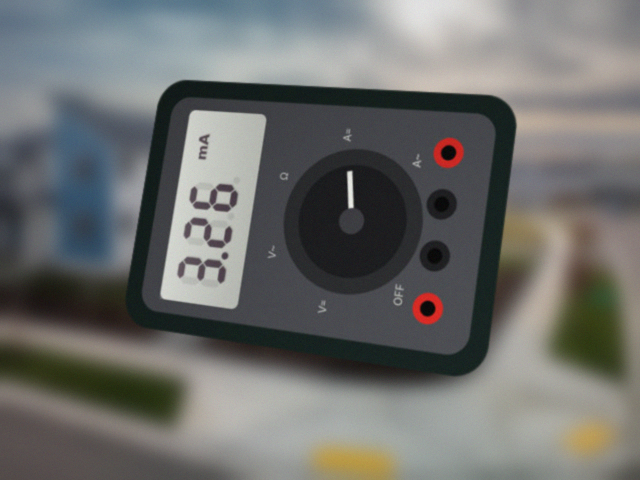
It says 3.26 mA
